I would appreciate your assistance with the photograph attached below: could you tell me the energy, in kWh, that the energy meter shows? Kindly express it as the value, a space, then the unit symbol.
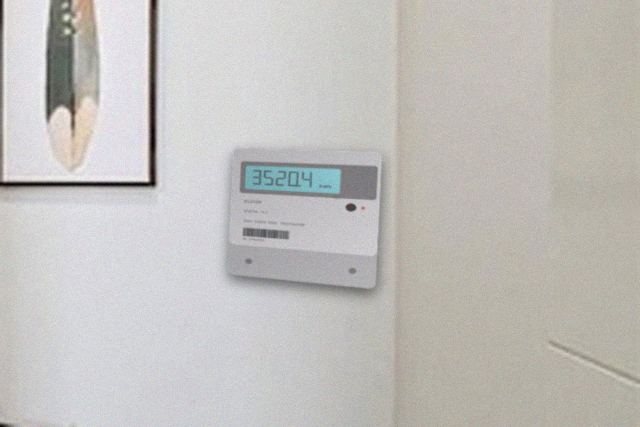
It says 3520.4 kWh
